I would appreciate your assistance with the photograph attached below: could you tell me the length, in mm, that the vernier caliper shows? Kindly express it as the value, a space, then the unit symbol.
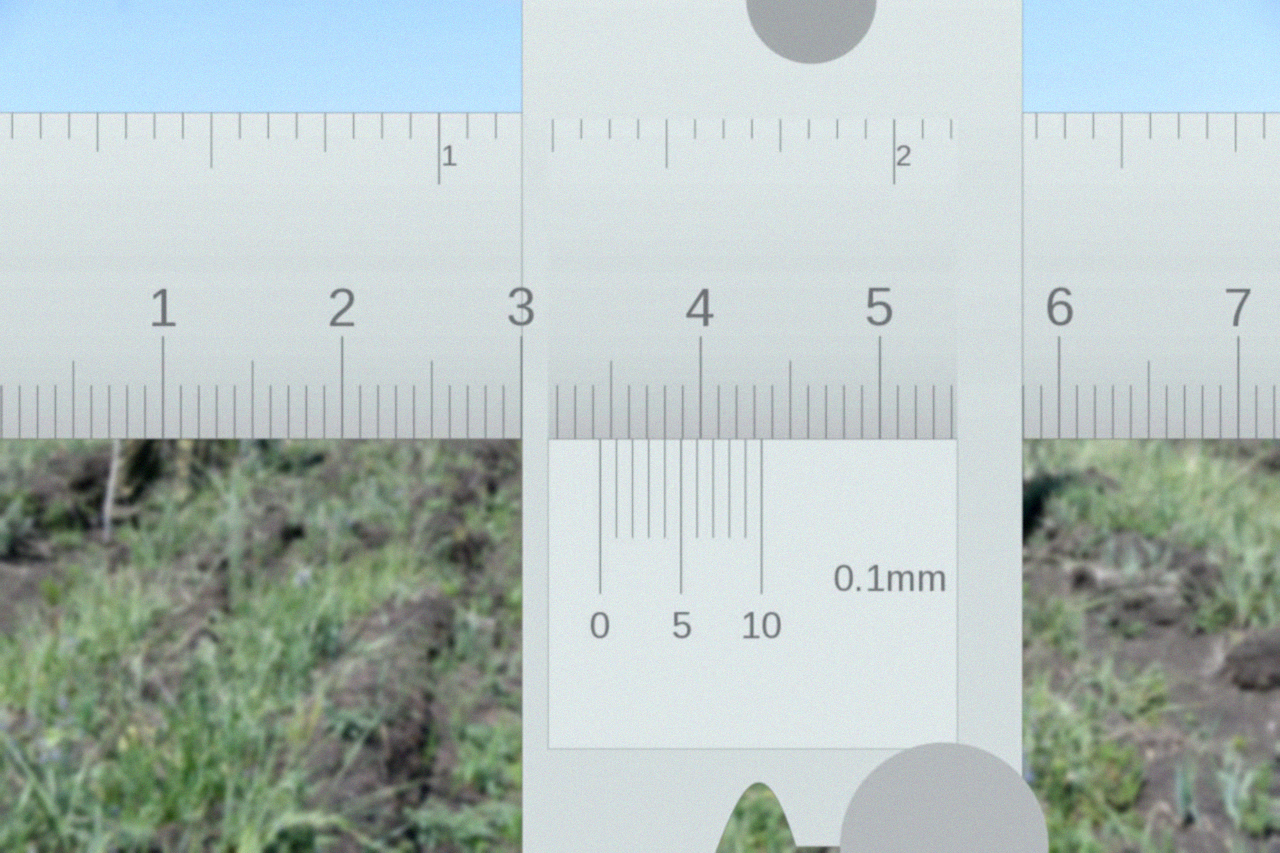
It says 34.4 mm
